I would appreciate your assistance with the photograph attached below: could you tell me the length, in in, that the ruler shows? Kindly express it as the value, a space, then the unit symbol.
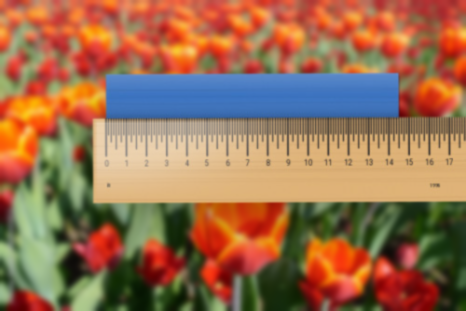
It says 14.5 in
